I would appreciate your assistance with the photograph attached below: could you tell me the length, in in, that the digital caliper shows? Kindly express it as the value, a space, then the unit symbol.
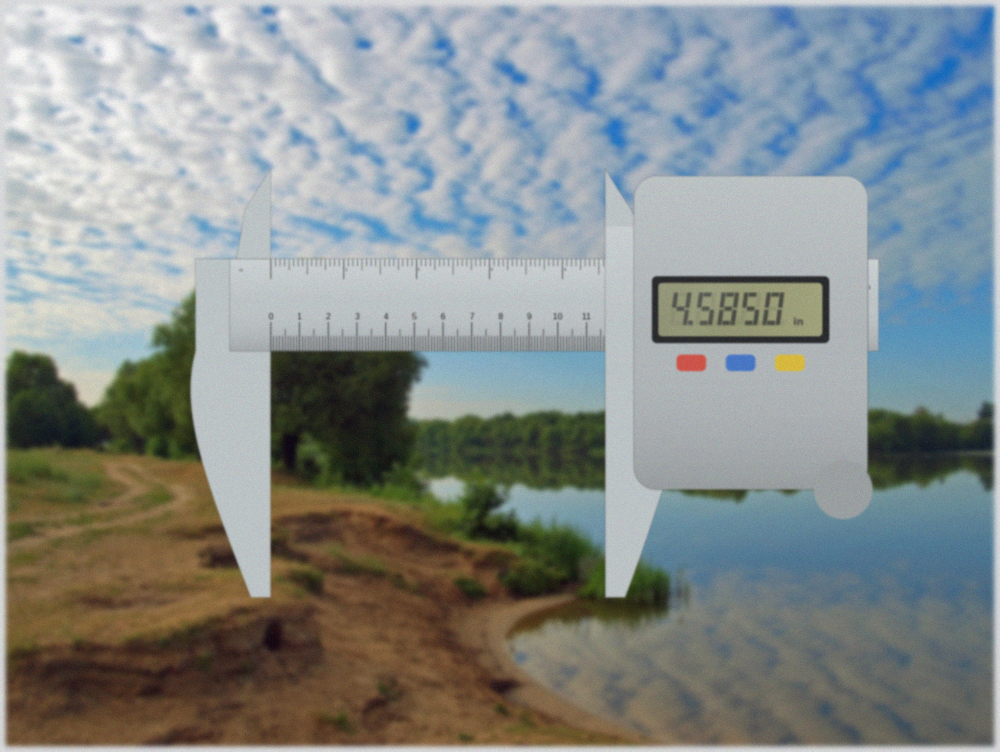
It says 4.5850 in
